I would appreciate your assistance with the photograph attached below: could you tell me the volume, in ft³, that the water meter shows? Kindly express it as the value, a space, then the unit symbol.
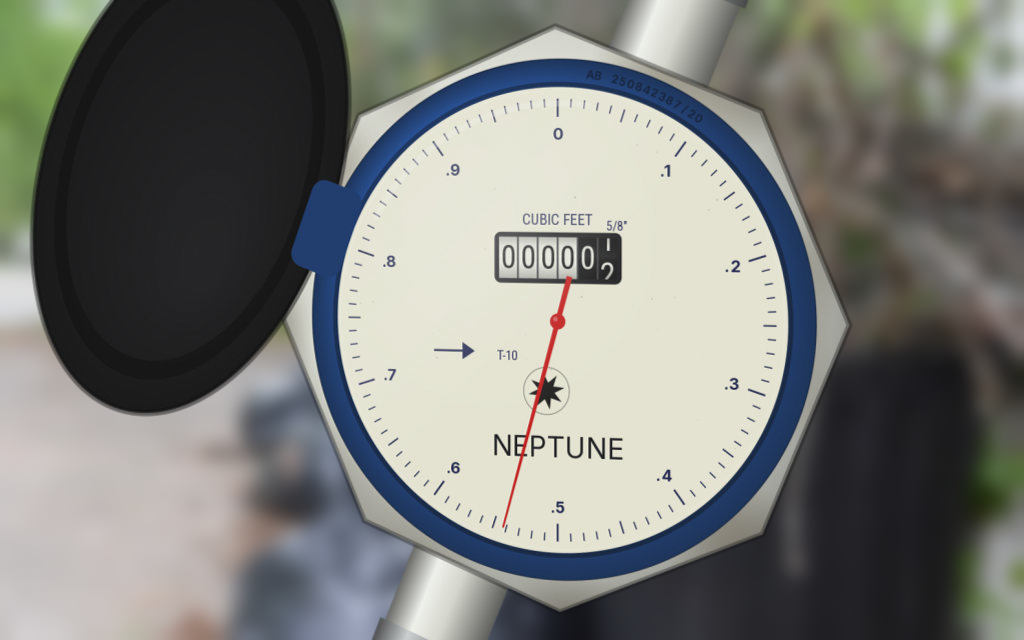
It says 1.54 ft³
